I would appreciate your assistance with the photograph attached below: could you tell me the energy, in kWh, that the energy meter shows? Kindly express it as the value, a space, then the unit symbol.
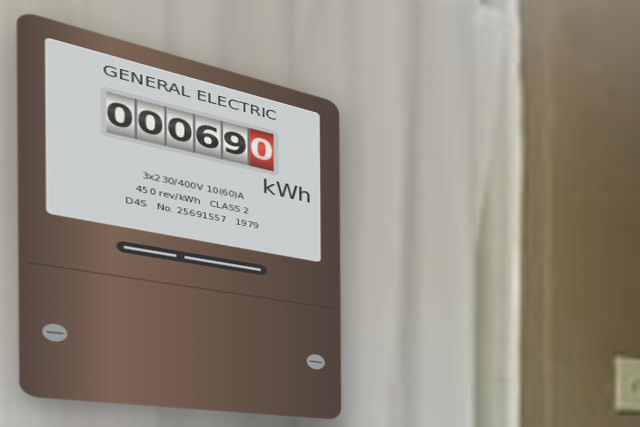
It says 69.0 kWh
